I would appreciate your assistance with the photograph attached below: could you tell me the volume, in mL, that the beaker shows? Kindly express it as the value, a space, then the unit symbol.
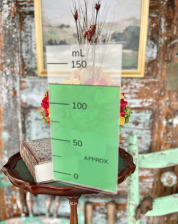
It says 125 mL
